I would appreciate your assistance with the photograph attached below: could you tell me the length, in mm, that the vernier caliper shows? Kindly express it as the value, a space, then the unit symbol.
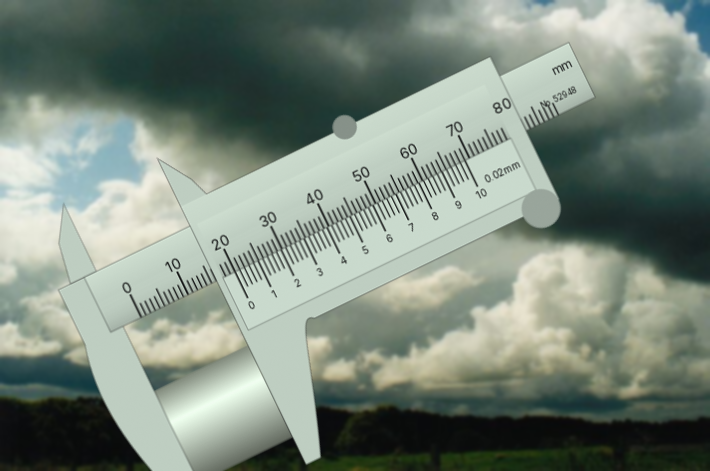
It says 20.0 mm
